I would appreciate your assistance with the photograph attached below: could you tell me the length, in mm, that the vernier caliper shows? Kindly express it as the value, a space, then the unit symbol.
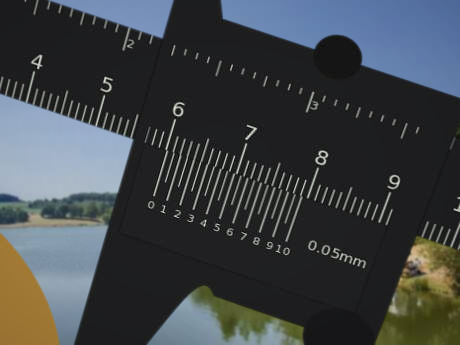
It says 60.2 mm
